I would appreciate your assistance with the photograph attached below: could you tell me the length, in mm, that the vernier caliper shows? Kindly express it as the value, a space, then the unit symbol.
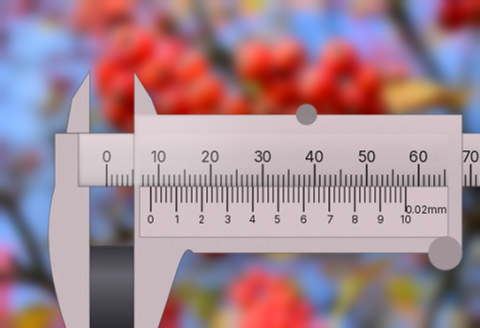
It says 8.5 mm
